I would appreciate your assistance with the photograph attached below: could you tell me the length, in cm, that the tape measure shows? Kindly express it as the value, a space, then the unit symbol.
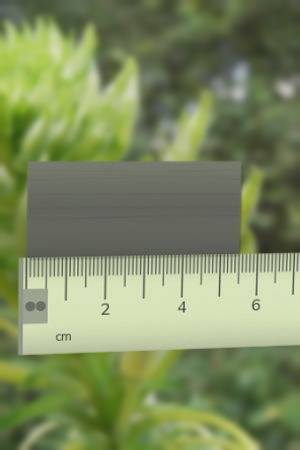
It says 5.5 cm
